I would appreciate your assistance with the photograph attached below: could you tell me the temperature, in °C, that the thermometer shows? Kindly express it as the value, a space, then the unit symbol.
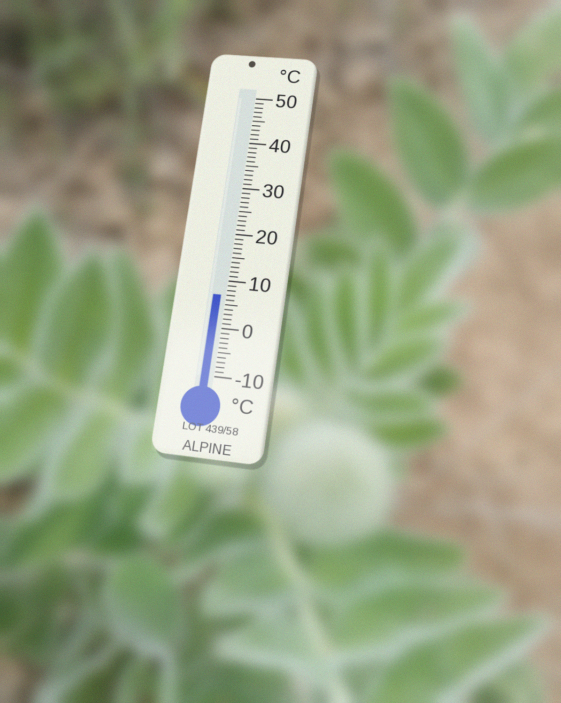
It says 7 °C
